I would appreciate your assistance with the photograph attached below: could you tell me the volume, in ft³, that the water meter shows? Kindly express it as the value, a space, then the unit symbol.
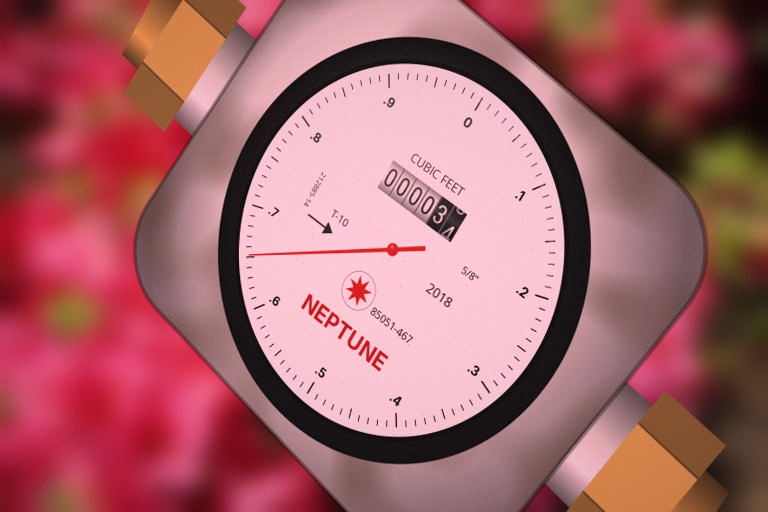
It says 33.65 ft³
